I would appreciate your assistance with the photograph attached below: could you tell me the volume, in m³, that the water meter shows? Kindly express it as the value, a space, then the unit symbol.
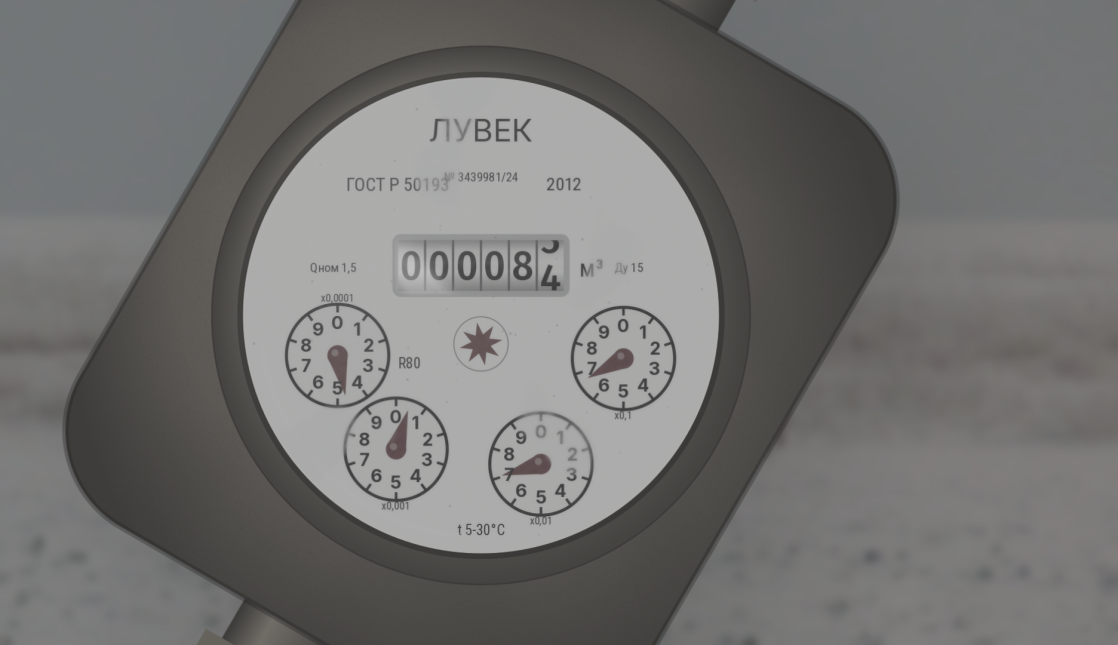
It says 83.6704 m³
